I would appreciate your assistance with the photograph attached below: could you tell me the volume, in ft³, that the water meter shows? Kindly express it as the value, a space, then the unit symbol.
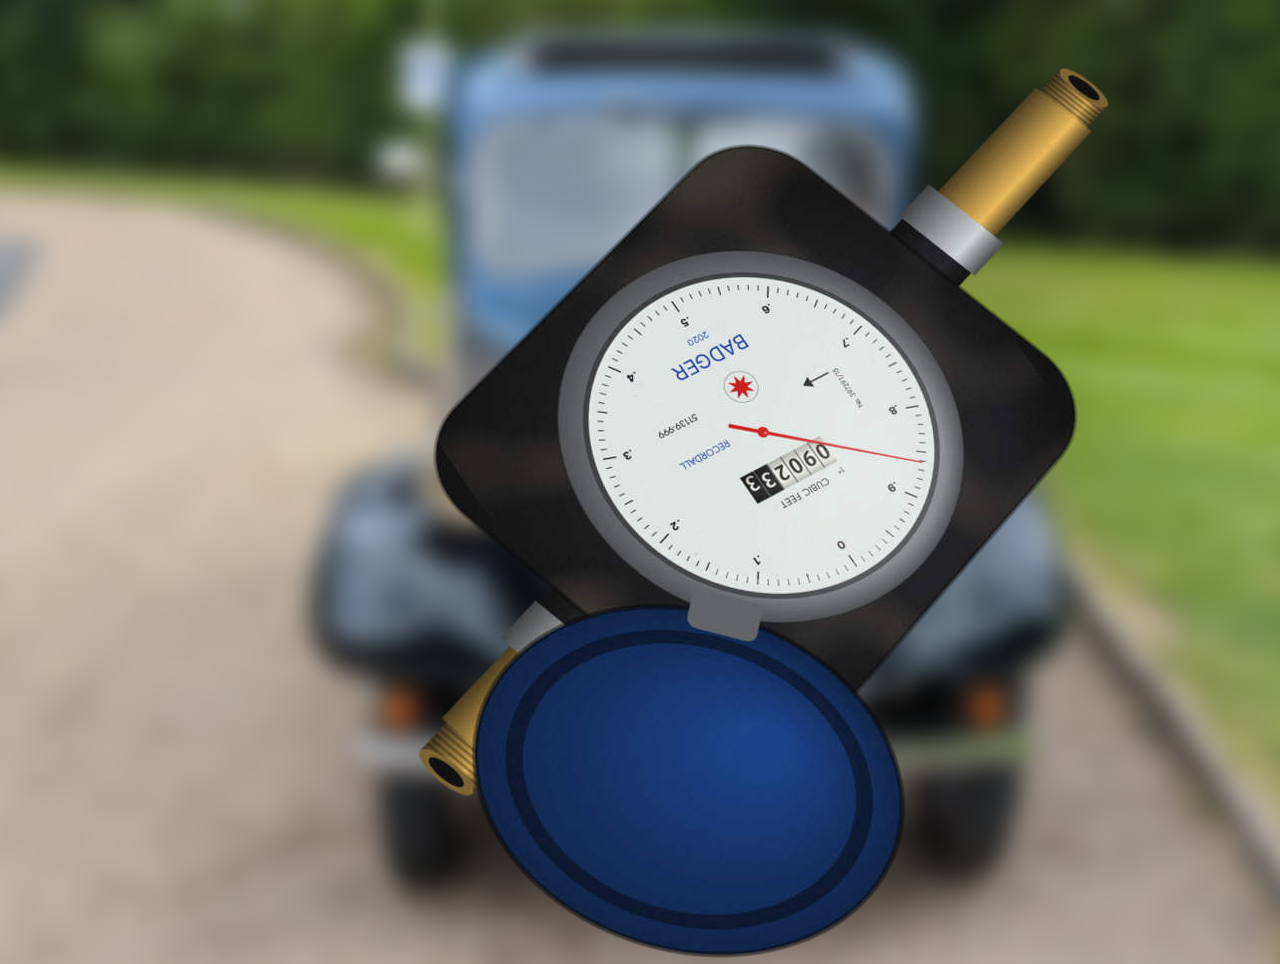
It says 90232.86 ft³
